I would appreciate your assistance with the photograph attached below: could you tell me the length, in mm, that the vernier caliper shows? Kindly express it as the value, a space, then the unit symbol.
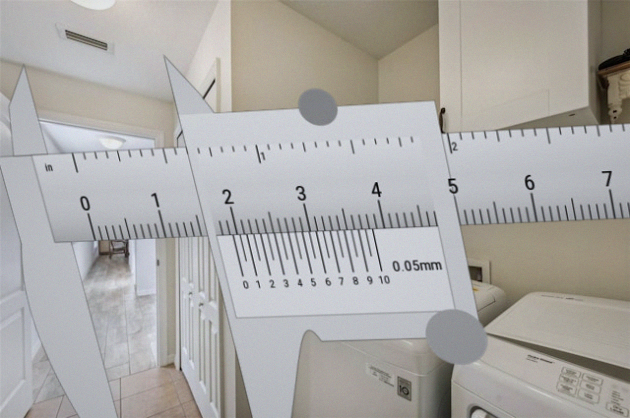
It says 19.4 mm
